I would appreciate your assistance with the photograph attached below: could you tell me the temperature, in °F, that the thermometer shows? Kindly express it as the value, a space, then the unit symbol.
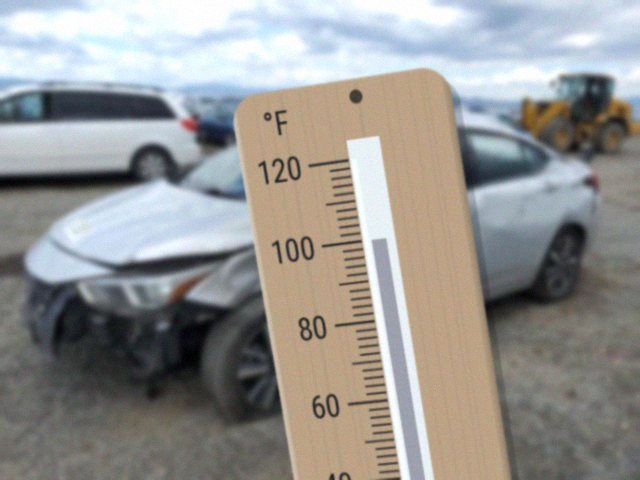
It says 100 °F
